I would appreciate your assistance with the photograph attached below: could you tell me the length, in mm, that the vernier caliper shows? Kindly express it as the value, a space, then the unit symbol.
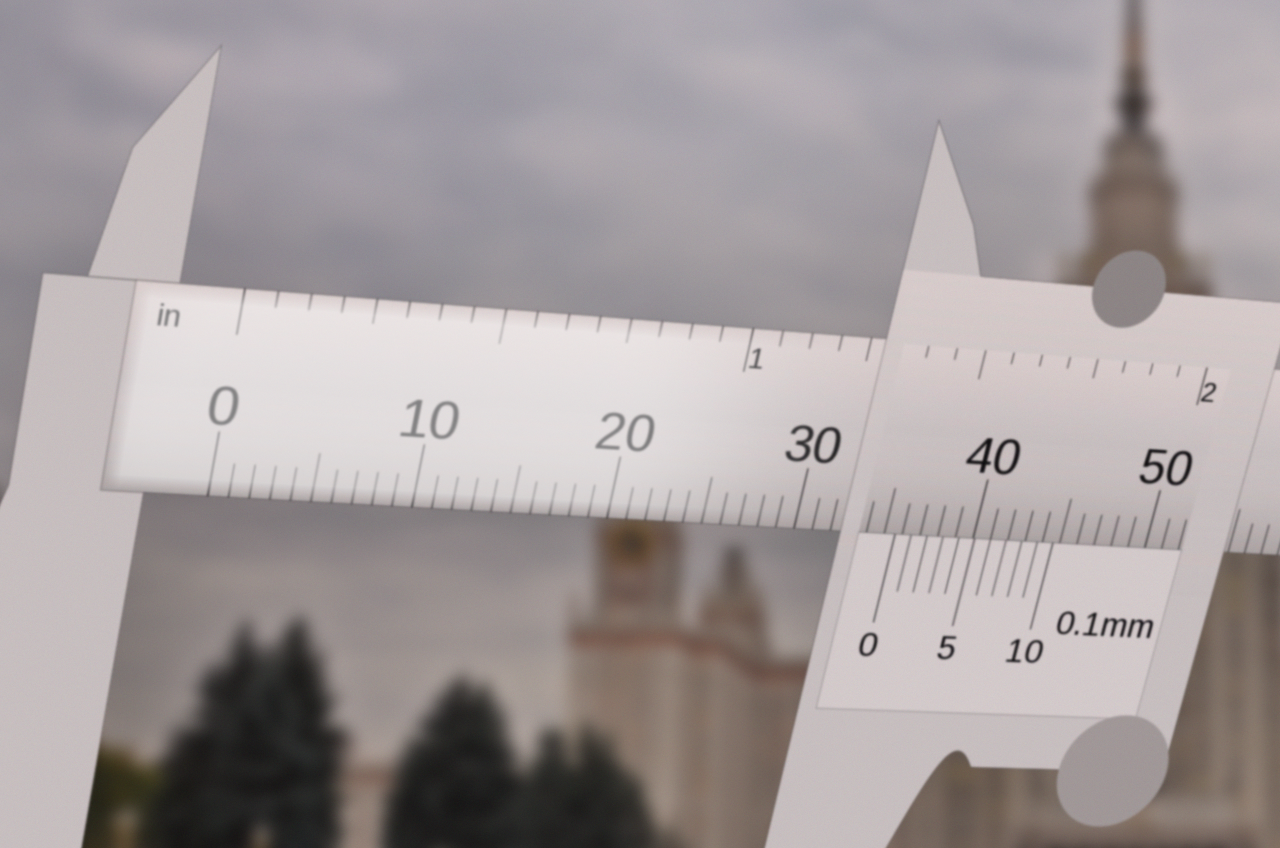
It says 35.6 mm
